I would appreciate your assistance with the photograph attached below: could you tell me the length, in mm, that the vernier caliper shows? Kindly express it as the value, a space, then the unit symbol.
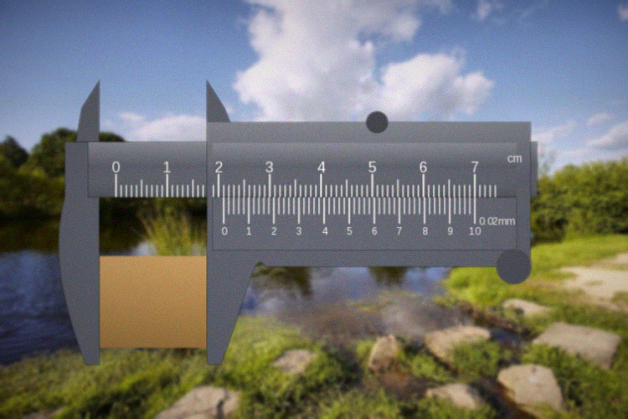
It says 21.0 mm
